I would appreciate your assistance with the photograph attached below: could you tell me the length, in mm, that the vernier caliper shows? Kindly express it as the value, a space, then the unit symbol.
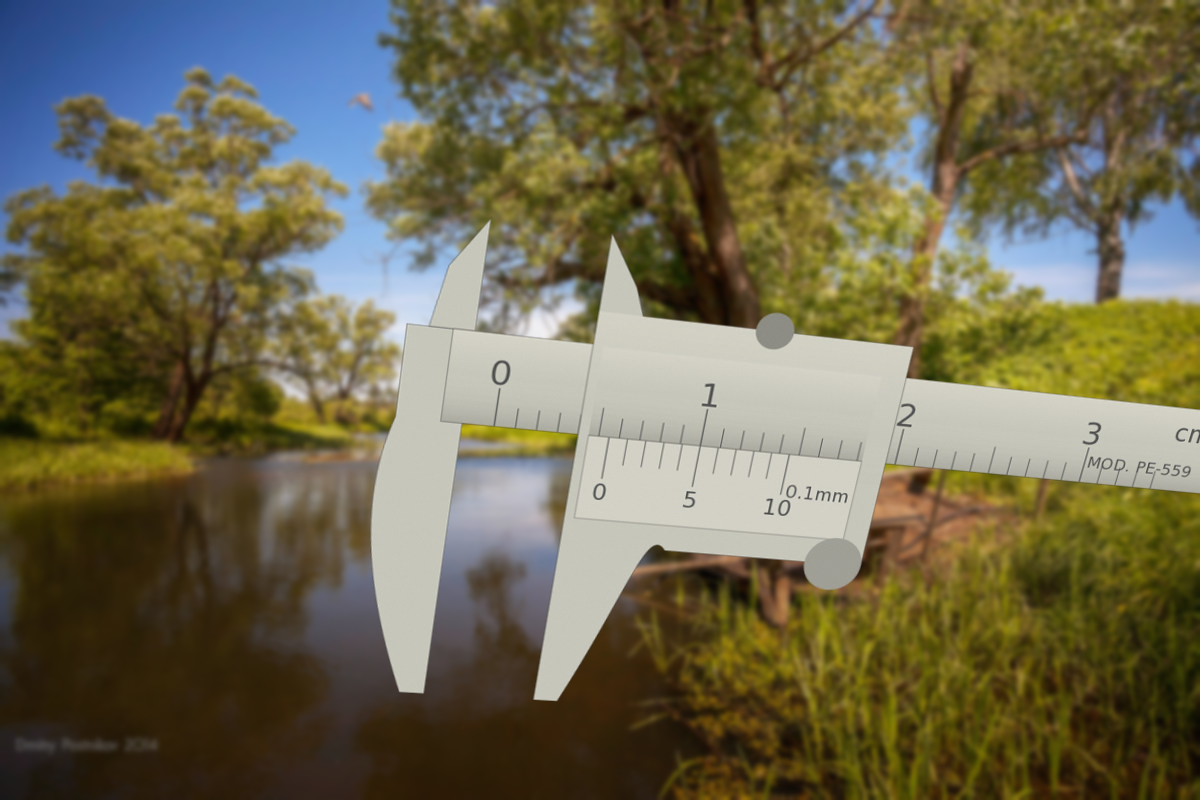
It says 5.5 mm
